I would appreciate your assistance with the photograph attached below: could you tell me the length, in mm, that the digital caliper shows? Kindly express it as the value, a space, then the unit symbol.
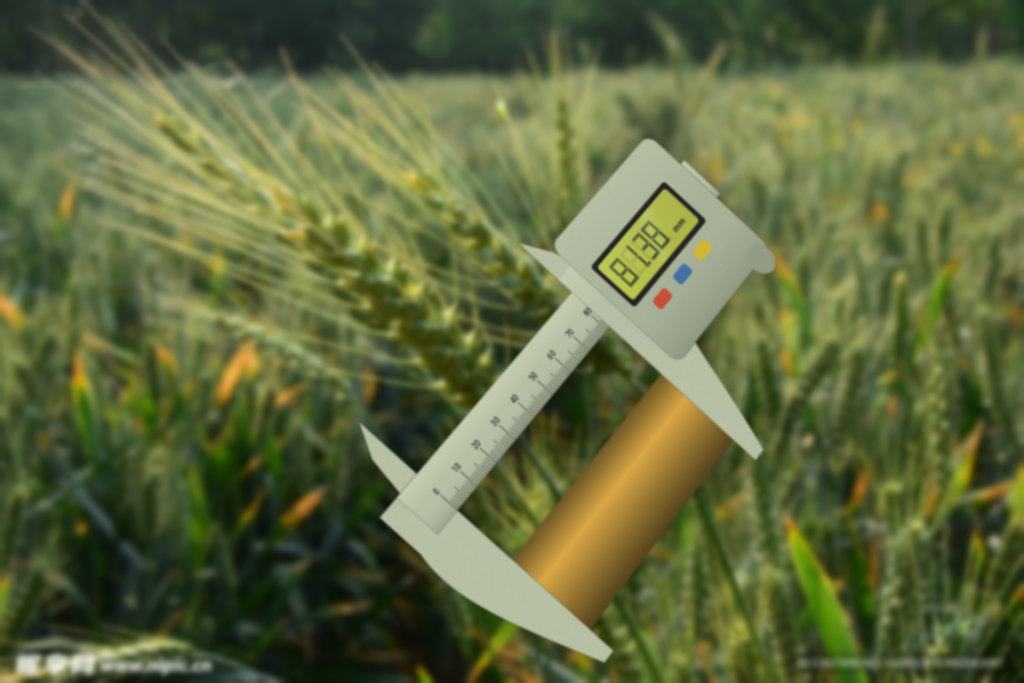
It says 81.38 mm
